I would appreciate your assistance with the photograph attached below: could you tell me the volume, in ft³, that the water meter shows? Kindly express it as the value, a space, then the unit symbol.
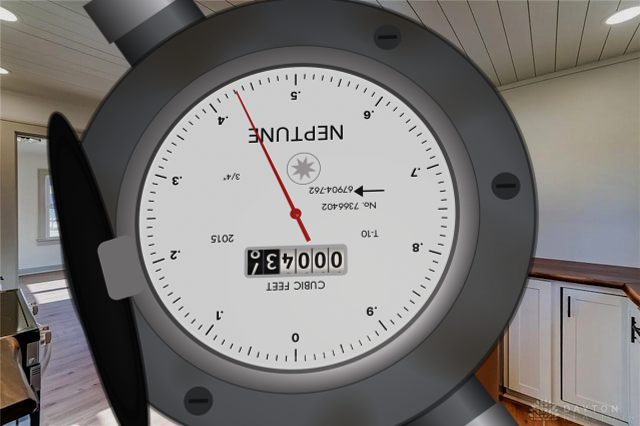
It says 437.43 ft³
